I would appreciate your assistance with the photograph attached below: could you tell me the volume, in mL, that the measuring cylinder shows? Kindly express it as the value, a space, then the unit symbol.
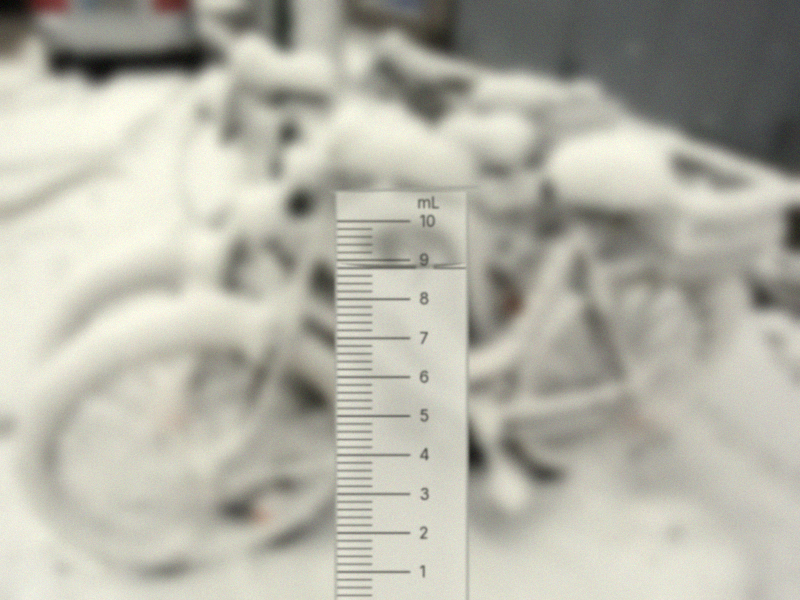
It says 8.8 mL
